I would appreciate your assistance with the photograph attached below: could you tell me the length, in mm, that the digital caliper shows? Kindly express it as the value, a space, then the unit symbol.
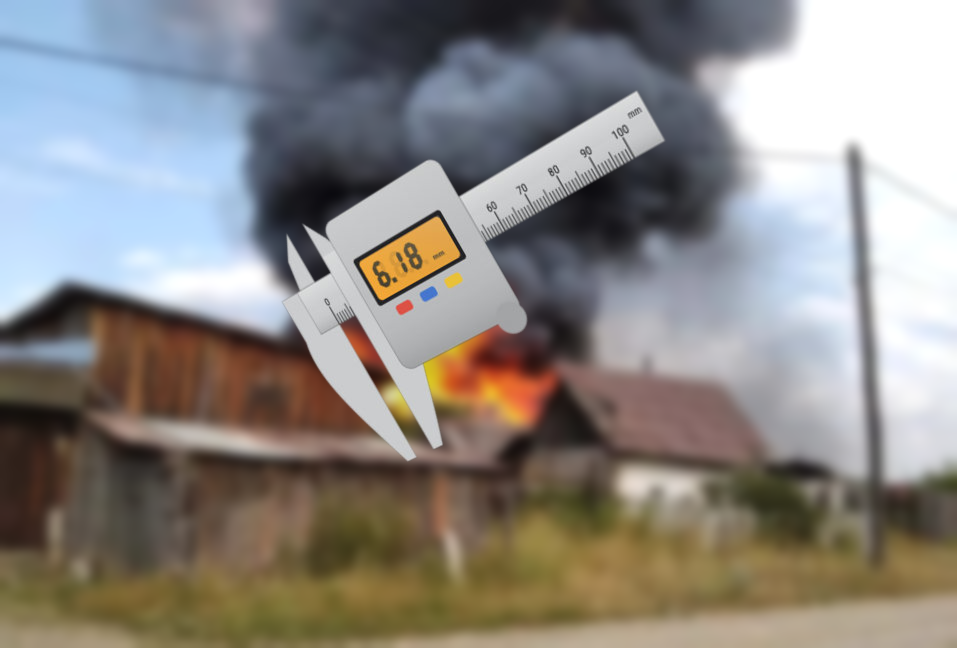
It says 6.18 mm
